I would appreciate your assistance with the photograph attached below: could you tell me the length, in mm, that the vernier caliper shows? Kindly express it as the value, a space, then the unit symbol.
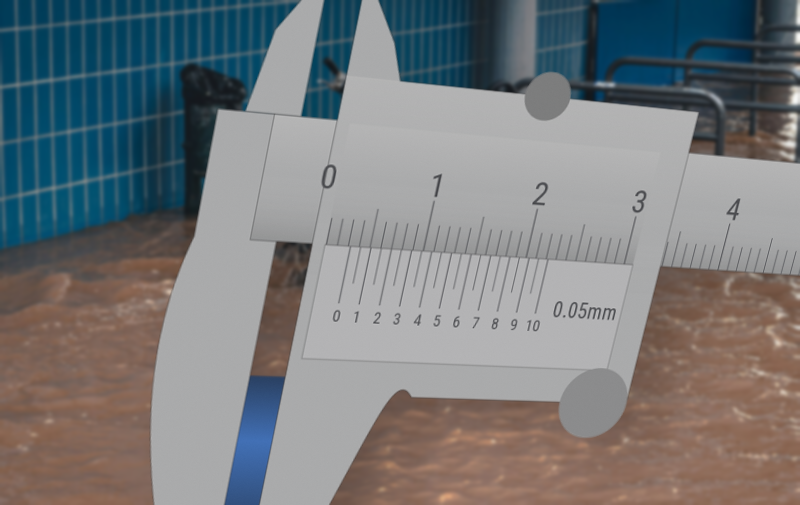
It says 3.2 mm
